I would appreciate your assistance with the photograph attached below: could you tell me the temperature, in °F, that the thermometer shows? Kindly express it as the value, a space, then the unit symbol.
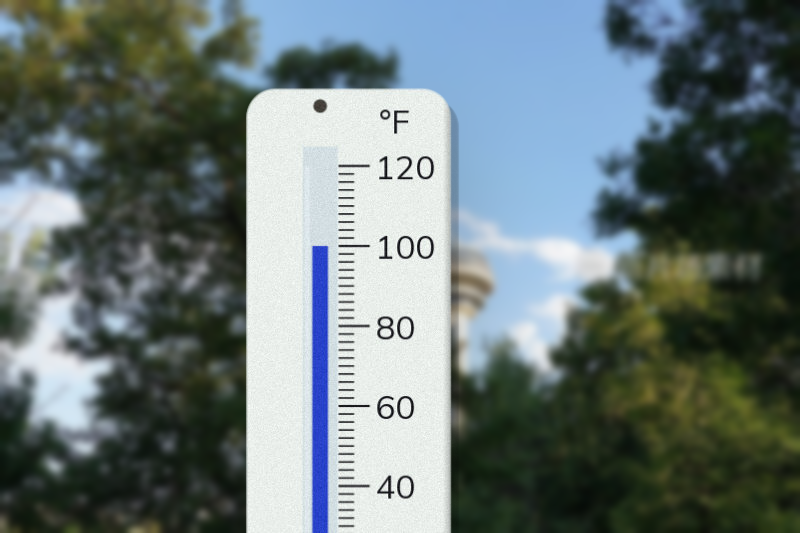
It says 100 °F
